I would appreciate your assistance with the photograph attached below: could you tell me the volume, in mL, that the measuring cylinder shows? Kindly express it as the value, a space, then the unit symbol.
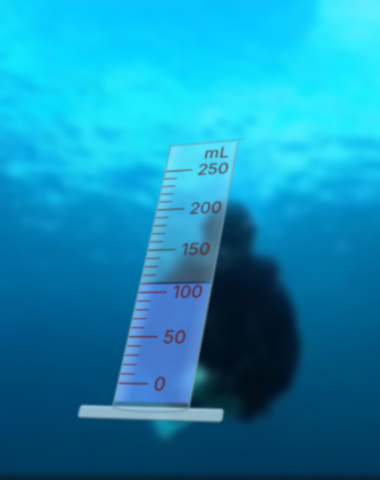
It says 110 mL
